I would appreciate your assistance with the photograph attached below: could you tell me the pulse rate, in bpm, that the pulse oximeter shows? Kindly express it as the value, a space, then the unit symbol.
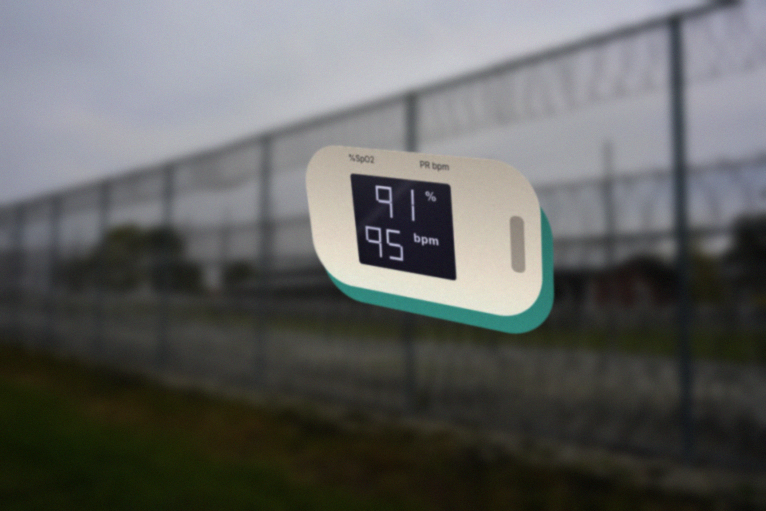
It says 95 bpm
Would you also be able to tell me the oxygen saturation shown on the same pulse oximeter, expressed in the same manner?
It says 91 %
